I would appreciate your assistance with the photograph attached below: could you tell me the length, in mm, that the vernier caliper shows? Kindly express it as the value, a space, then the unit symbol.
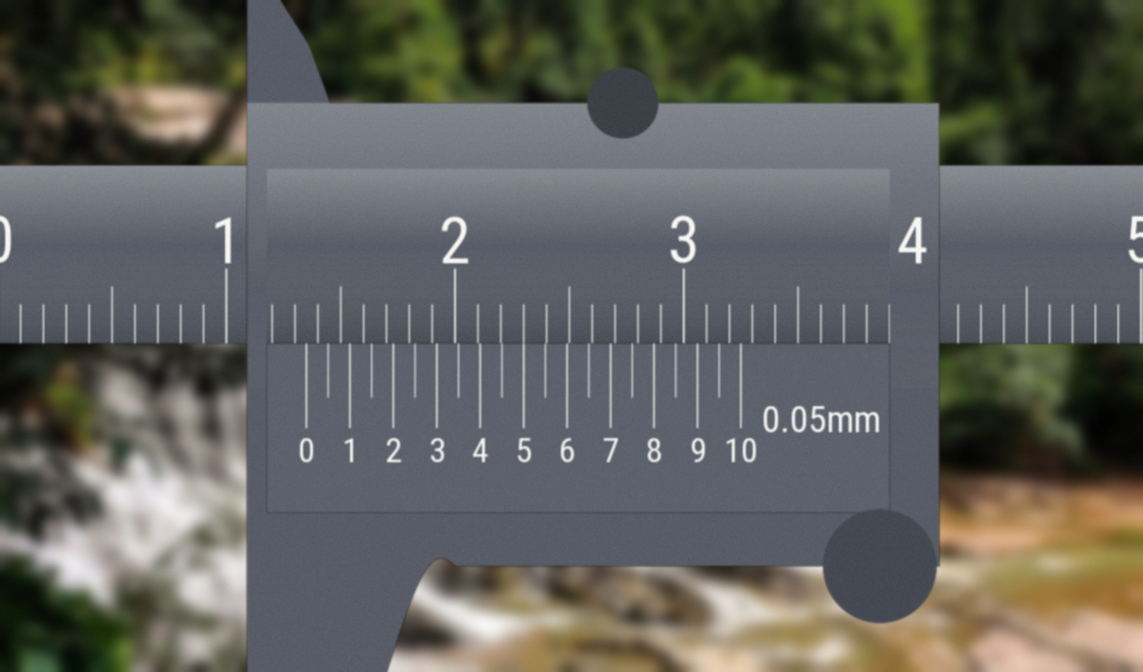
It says 13.5 mm
